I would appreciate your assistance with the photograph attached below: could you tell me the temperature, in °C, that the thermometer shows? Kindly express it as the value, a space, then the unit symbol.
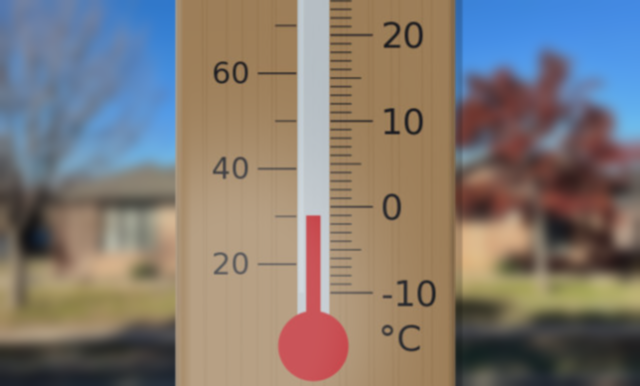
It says -1 °C
